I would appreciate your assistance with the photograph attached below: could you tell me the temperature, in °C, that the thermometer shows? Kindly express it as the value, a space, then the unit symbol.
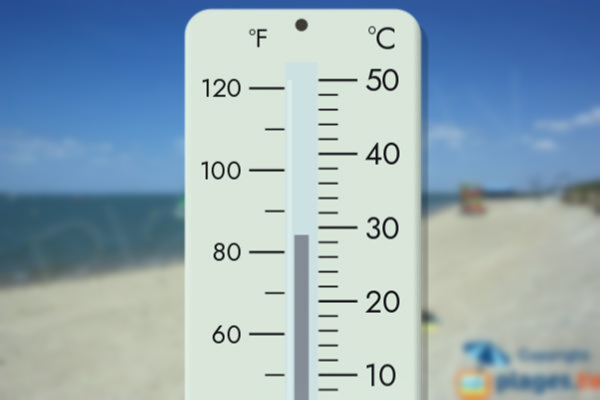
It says 29 °C
